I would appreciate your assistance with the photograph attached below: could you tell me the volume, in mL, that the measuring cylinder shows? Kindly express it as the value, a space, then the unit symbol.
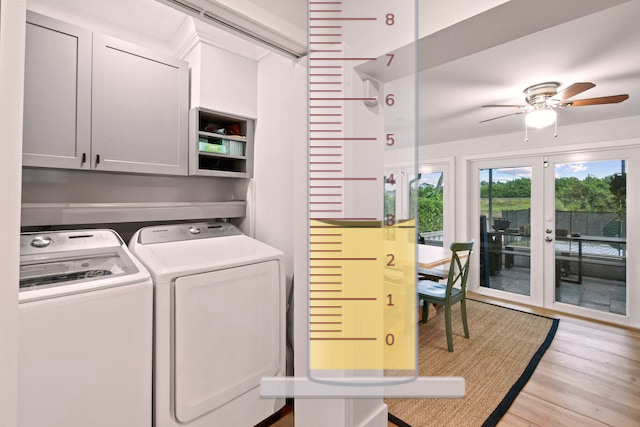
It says 2.8 mL
